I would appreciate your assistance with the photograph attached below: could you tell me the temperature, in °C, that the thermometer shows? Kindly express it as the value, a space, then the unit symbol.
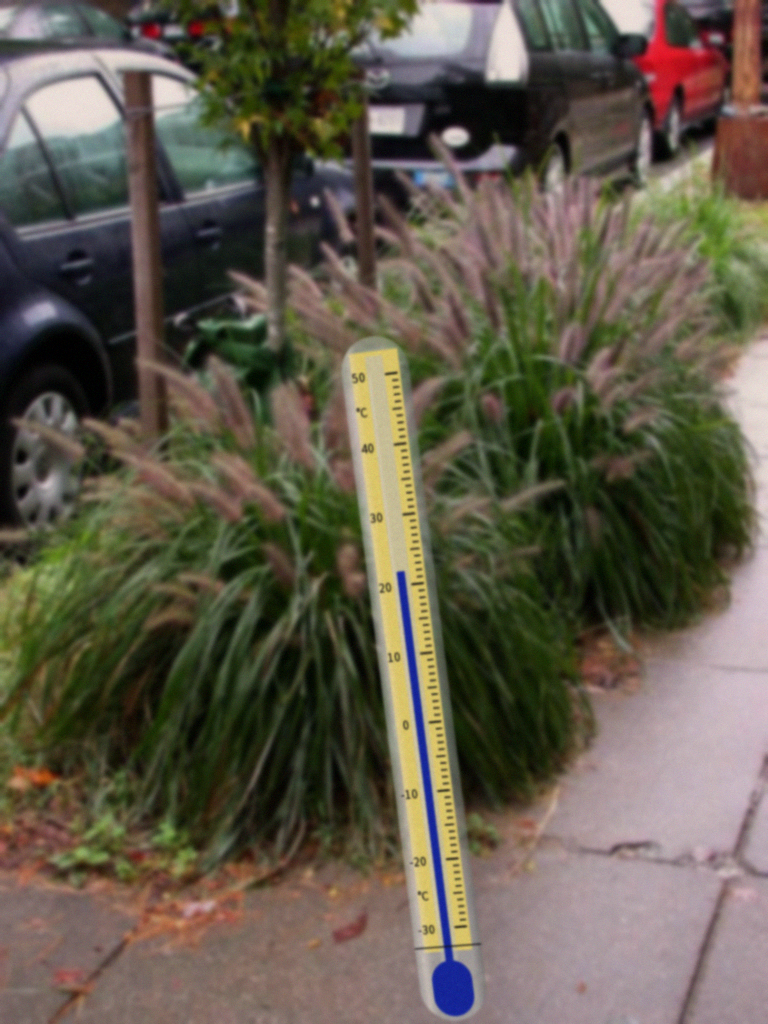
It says 22 °C
